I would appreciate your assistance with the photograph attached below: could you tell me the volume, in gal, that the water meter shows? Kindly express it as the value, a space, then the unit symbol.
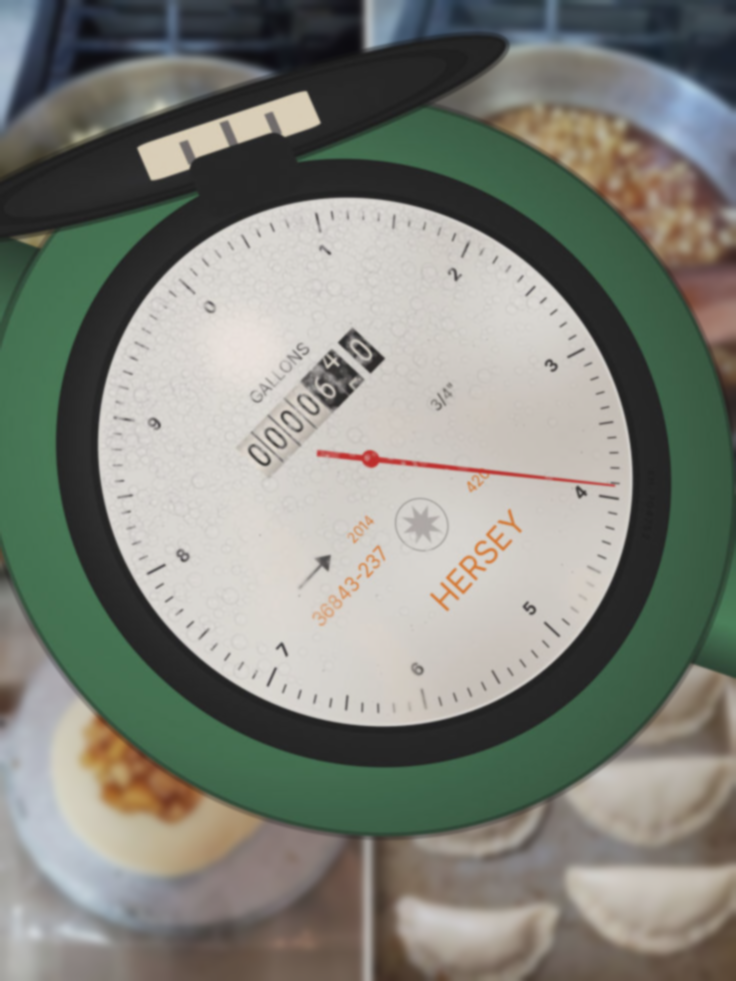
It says 643.9 gal
